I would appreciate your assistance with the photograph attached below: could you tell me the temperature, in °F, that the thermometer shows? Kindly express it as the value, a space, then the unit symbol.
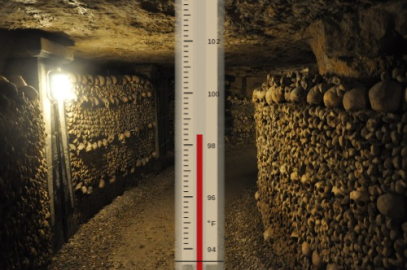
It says 98.4 °F
